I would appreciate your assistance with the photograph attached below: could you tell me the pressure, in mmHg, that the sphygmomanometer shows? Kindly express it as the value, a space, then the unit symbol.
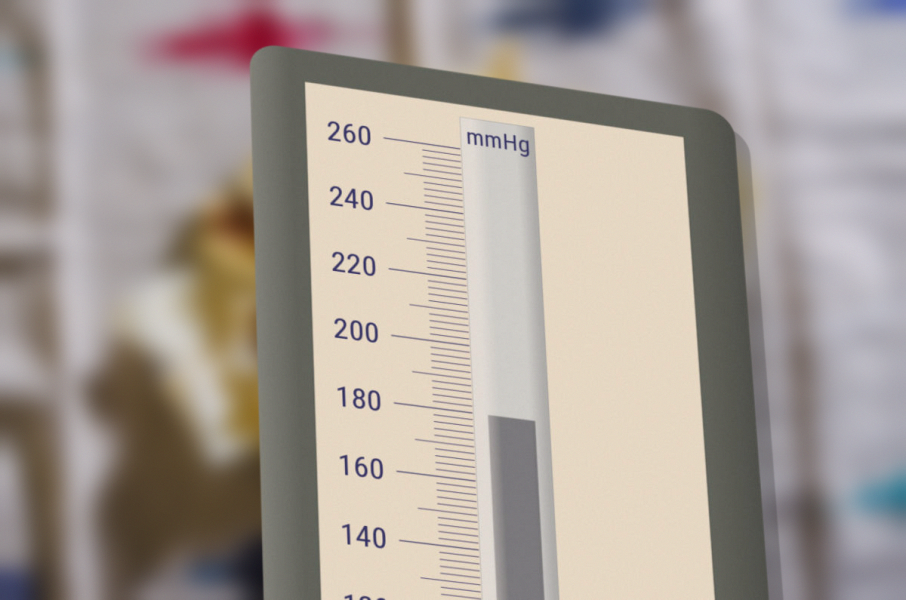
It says 180 mmHg
